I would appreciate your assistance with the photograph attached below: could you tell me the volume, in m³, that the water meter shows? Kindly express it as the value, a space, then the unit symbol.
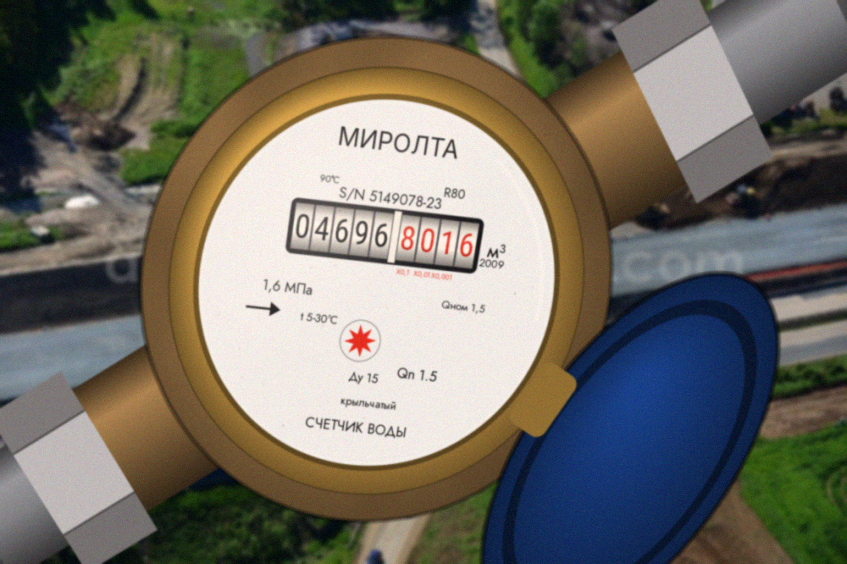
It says 4696.8016 m³
